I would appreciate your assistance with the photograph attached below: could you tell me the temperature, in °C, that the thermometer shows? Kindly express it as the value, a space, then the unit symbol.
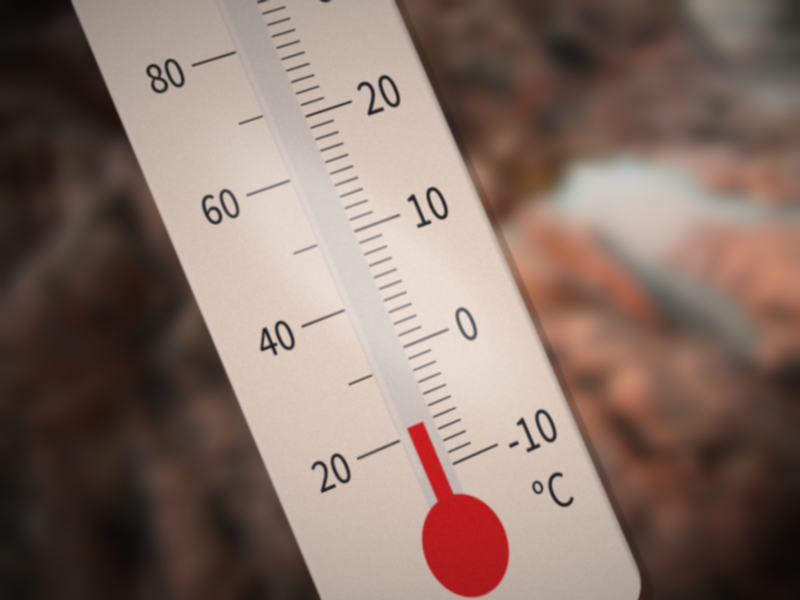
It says -6 °C
